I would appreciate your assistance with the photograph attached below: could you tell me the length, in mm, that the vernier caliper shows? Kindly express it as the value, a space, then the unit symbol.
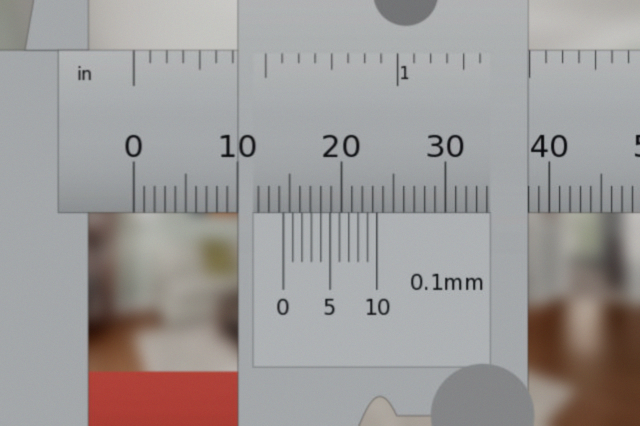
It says 14.4 mm
